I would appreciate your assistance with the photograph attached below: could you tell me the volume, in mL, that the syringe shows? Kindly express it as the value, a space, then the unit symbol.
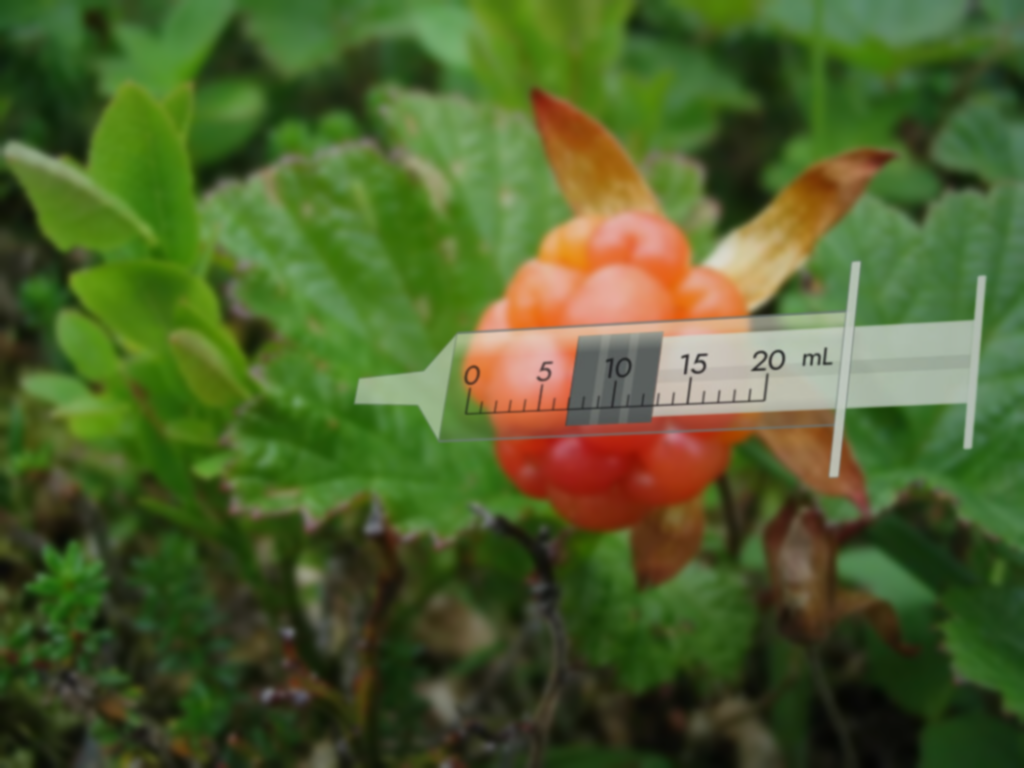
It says 7 mL
